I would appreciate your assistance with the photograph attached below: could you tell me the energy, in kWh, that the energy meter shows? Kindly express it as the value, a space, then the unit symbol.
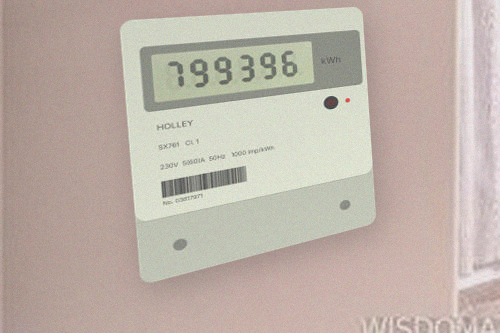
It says 799396 kWh
